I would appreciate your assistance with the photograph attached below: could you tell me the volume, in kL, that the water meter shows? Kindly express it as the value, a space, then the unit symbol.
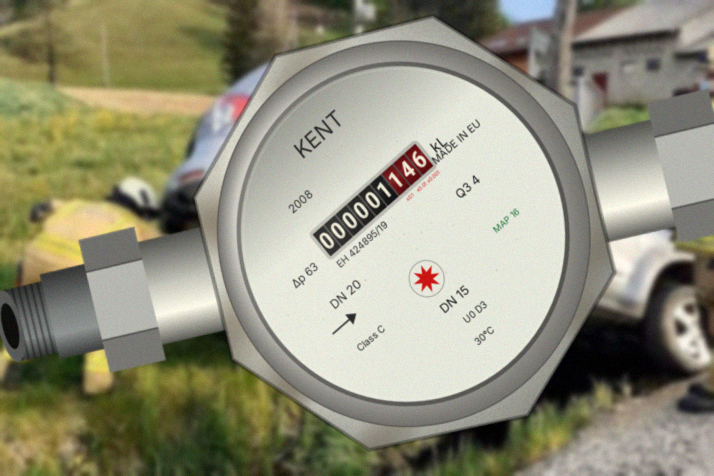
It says 1.146 kL
